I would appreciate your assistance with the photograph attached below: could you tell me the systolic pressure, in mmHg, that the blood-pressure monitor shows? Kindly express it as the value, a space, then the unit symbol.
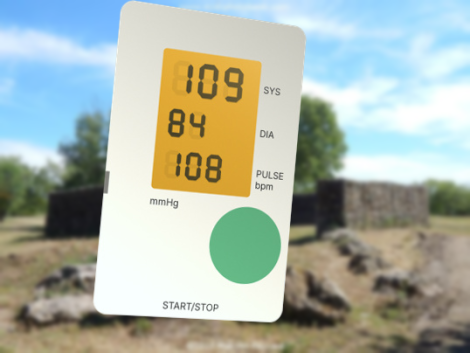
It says 109 mmHg
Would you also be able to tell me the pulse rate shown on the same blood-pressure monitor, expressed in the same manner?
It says 108 bpm
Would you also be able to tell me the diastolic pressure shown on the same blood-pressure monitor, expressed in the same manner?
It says 84 mmHg
